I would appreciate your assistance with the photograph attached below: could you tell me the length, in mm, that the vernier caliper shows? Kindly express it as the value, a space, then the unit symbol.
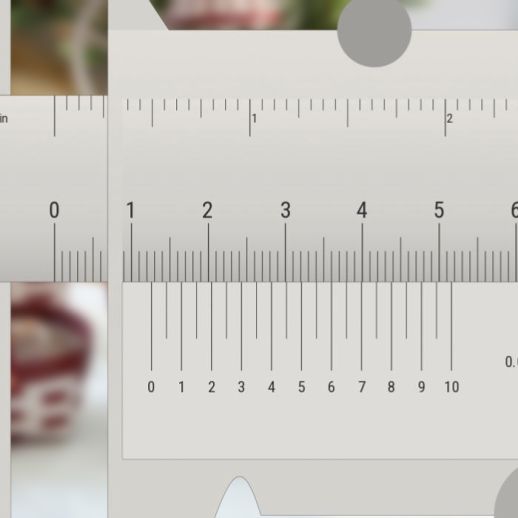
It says 12.6 mm
